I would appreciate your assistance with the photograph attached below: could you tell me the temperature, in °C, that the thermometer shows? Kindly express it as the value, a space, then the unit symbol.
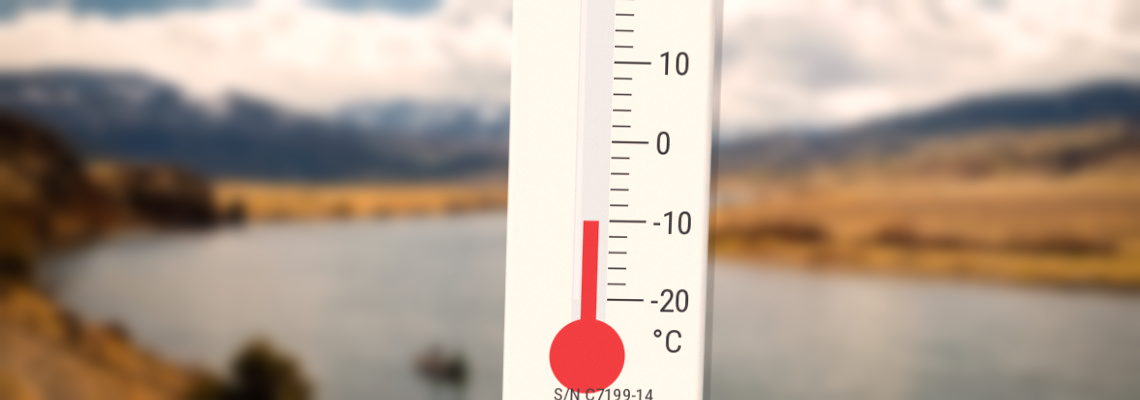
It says -10 °C
